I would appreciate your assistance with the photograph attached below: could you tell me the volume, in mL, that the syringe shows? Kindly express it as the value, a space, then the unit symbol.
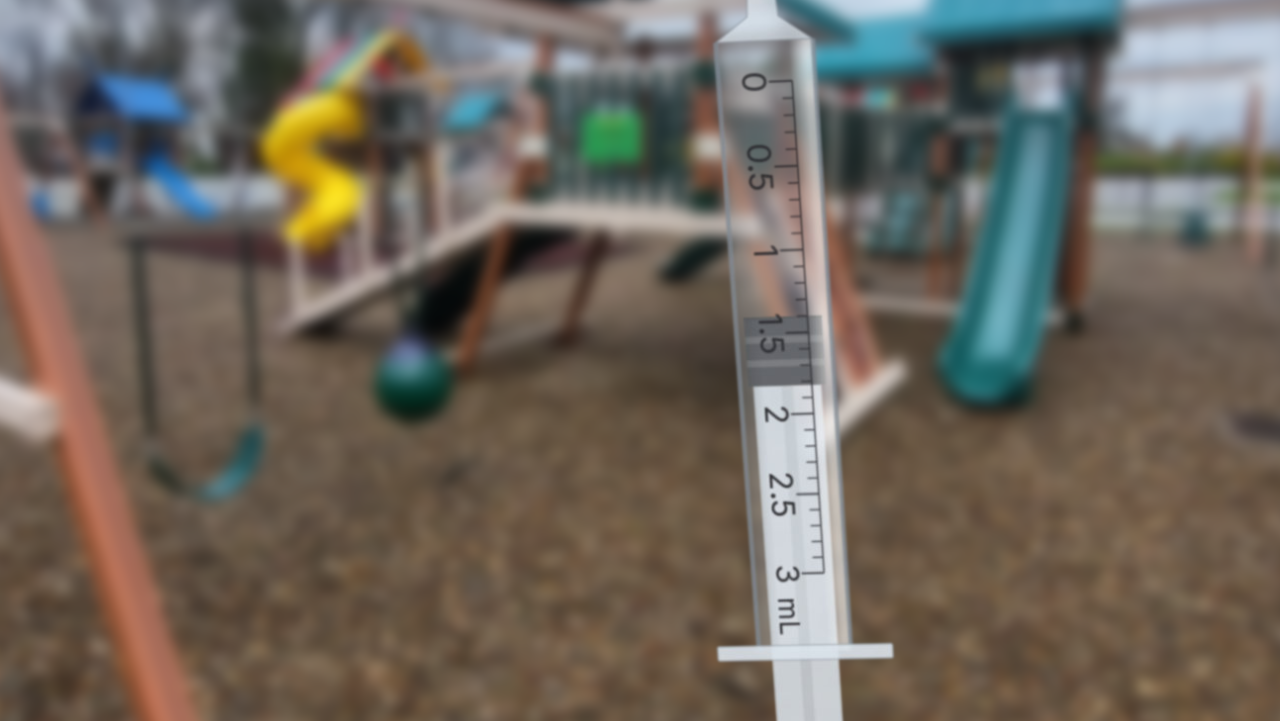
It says 1.4 mL
